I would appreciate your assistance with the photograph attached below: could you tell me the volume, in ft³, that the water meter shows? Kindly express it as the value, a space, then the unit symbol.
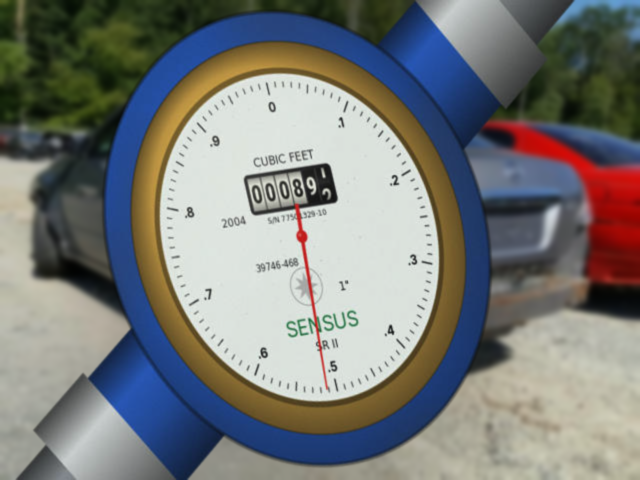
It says 891.51 ft³
